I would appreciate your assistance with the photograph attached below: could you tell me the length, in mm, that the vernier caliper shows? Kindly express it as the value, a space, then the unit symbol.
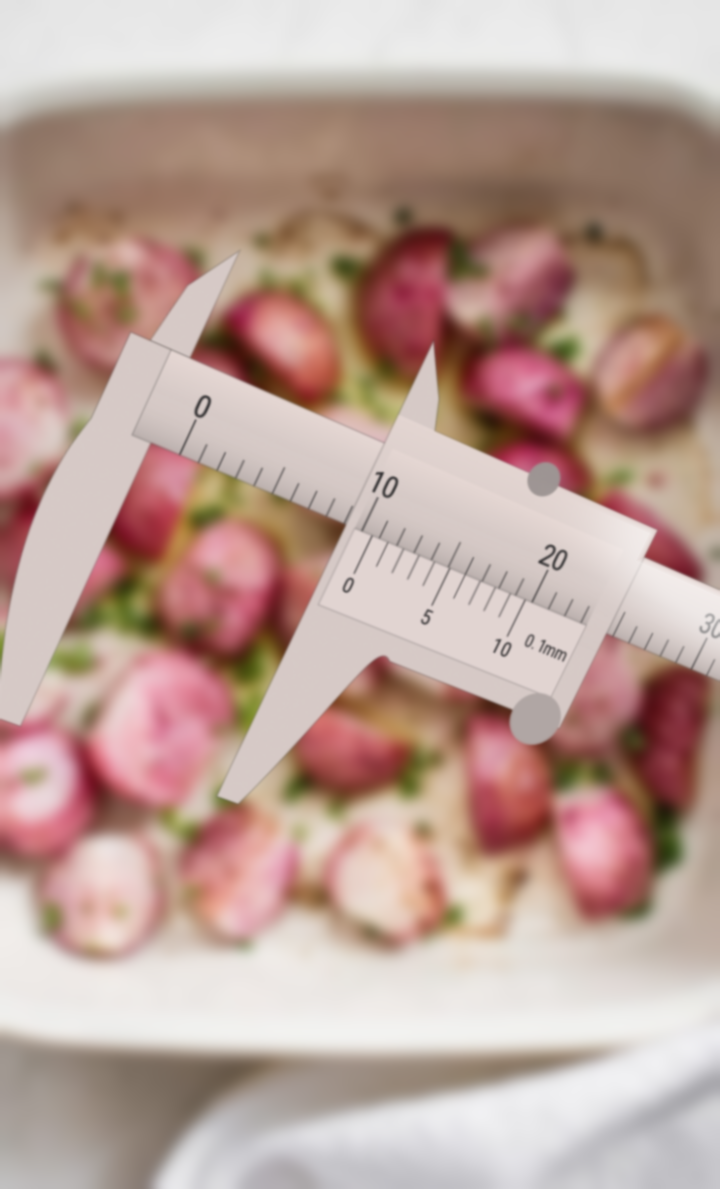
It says 10.6 mm
